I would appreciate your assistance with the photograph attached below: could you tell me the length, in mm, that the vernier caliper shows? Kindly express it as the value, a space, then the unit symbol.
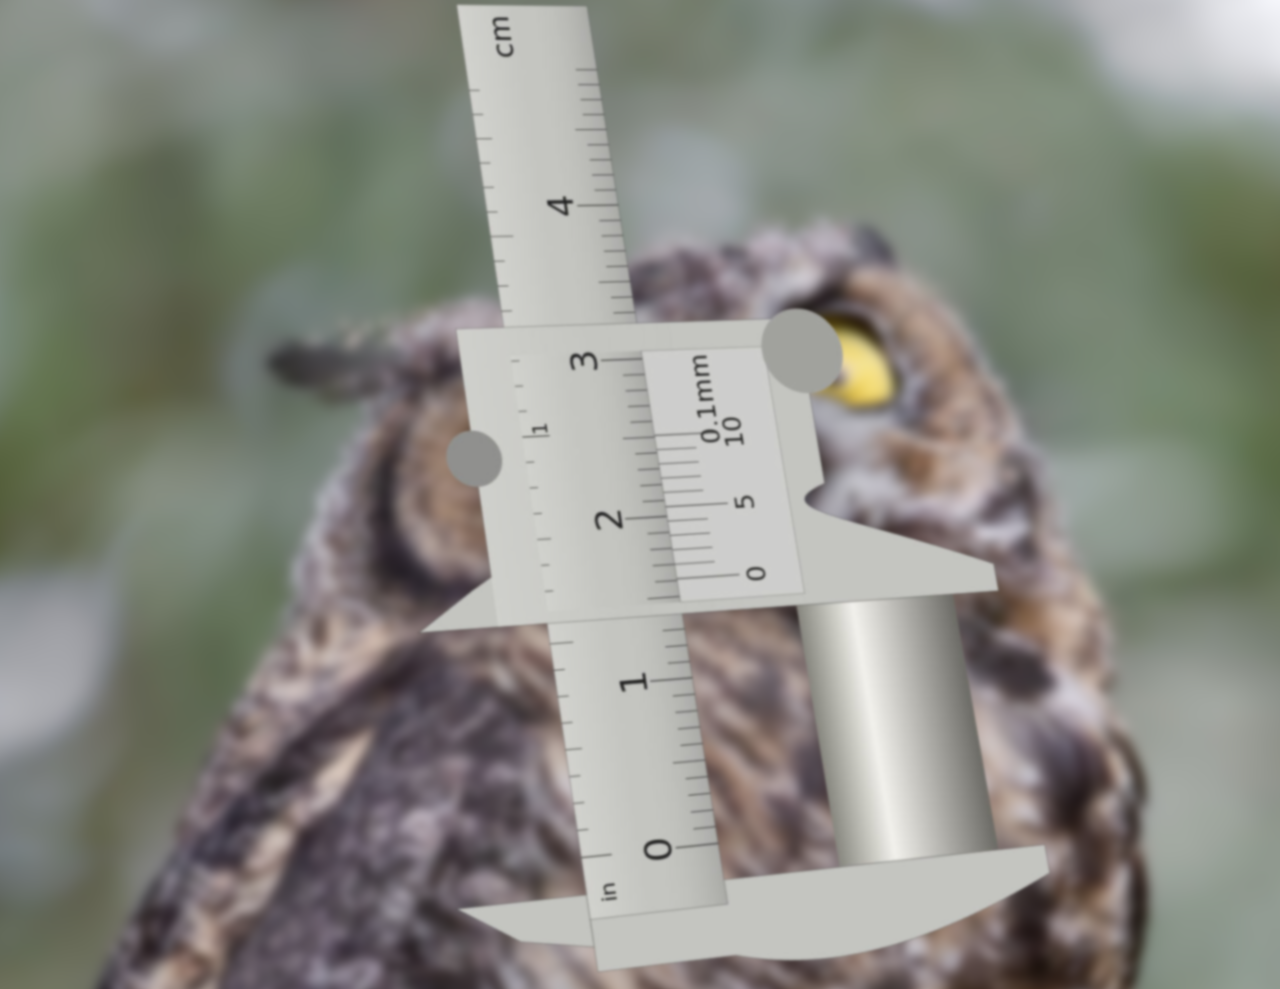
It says 16.1 mm
